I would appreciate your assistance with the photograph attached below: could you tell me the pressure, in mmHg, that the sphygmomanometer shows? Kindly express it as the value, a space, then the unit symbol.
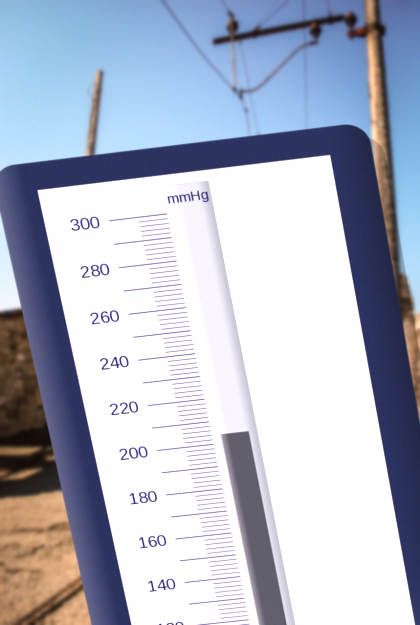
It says 204 mmHg
